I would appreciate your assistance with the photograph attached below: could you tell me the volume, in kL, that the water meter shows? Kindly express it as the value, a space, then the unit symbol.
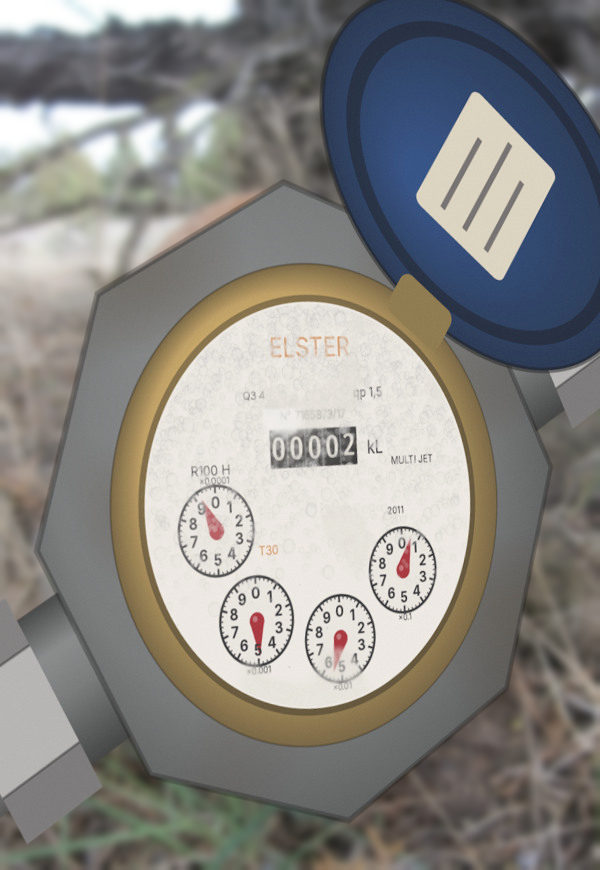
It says 2.0549 kL
